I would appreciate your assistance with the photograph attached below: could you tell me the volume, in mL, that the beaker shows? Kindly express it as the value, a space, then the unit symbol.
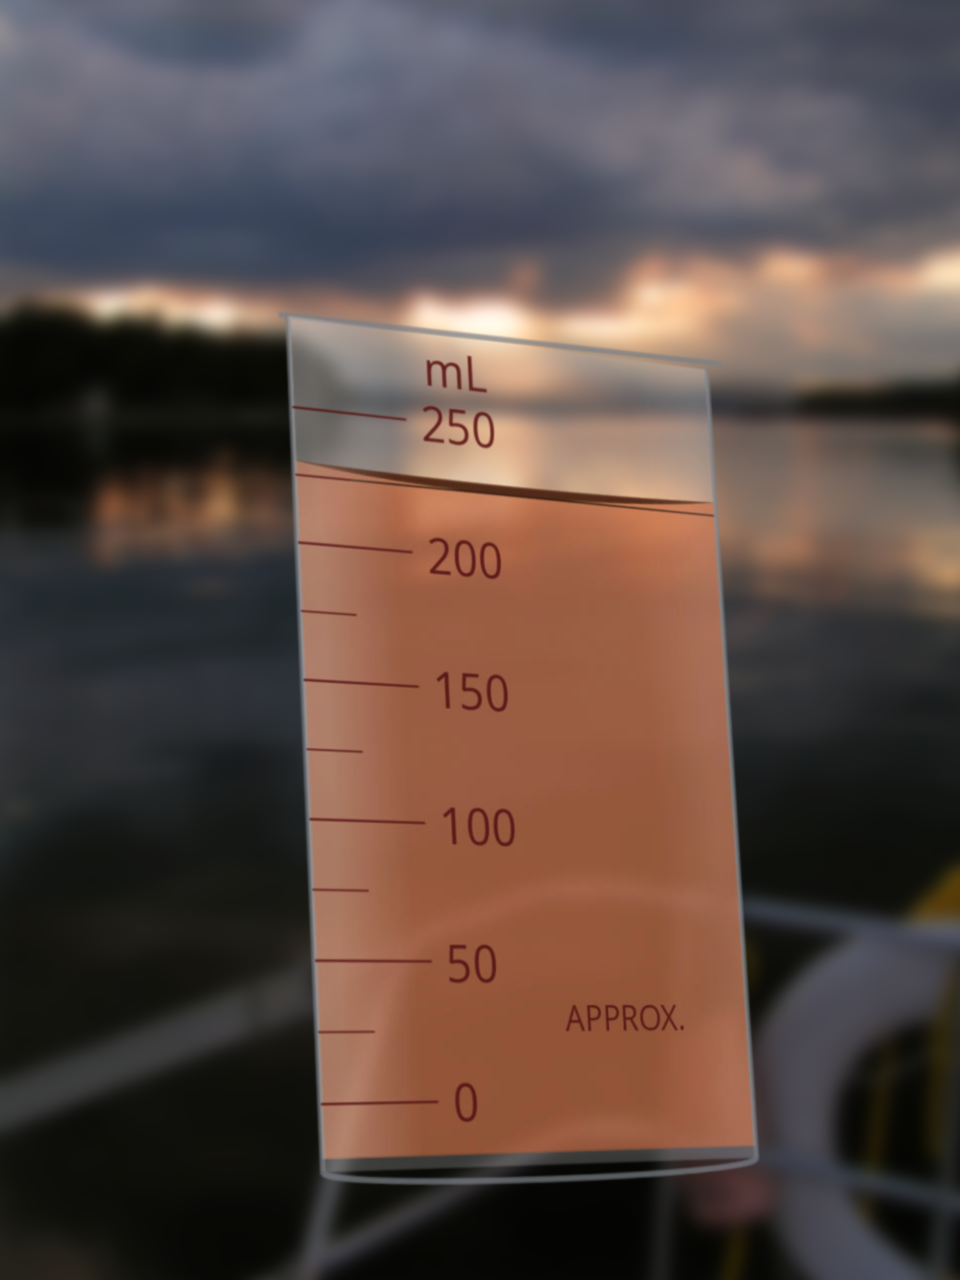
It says 225 mL
